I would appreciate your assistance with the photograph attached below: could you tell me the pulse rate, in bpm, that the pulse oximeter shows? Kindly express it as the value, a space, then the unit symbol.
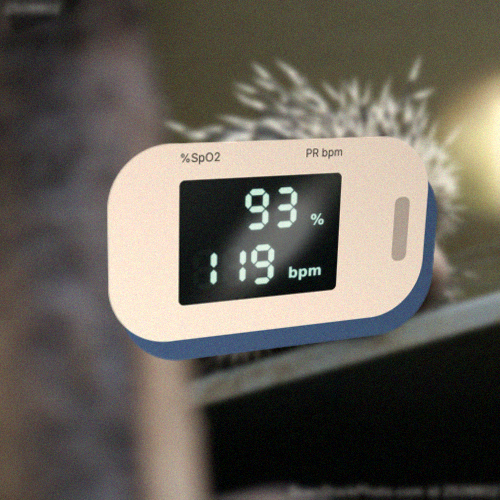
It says 119 bpm
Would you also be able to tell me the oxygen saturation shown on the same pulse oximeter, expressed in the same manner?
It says 93 %
